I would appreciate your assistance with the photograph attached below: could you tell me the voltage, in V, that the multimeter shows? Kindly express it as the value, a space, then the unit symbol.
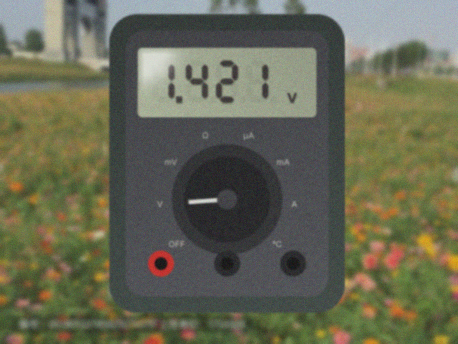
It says 1.421 V
